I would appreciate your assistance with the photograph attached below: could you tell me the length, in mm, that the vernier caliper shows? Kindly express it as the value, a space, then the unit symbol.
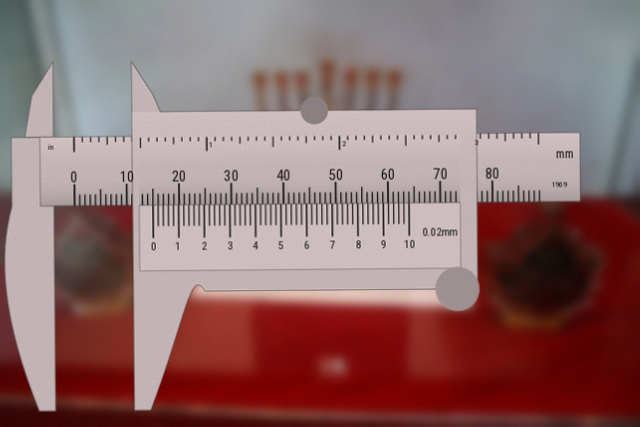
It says 15.0 mm
